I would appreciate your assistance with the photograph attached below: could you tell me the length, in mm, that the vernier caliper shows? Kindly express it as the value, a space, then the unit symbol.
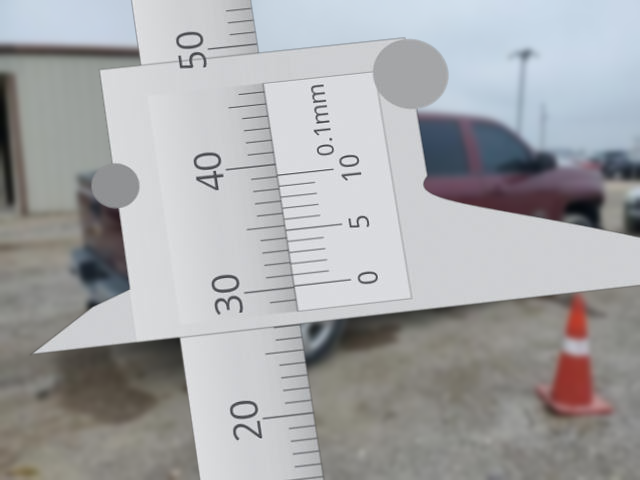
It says 30.1 mm
